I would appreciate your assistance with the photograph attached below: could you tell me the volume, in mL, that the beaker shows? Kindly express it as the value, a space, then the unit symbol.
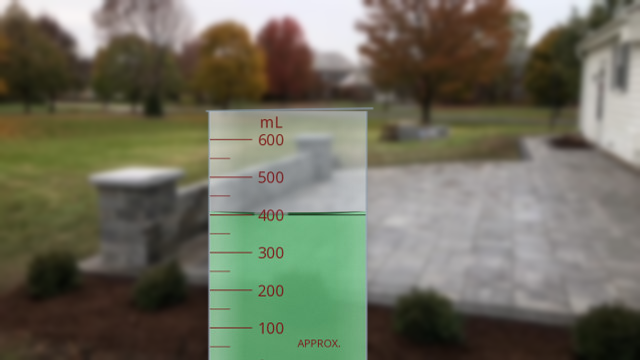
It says 400 mL
